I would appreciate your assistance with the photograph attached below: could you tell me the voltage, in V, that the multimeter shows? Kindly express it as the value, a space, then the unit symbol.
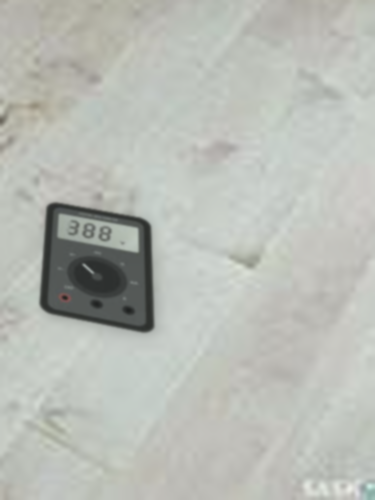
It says 388 V
